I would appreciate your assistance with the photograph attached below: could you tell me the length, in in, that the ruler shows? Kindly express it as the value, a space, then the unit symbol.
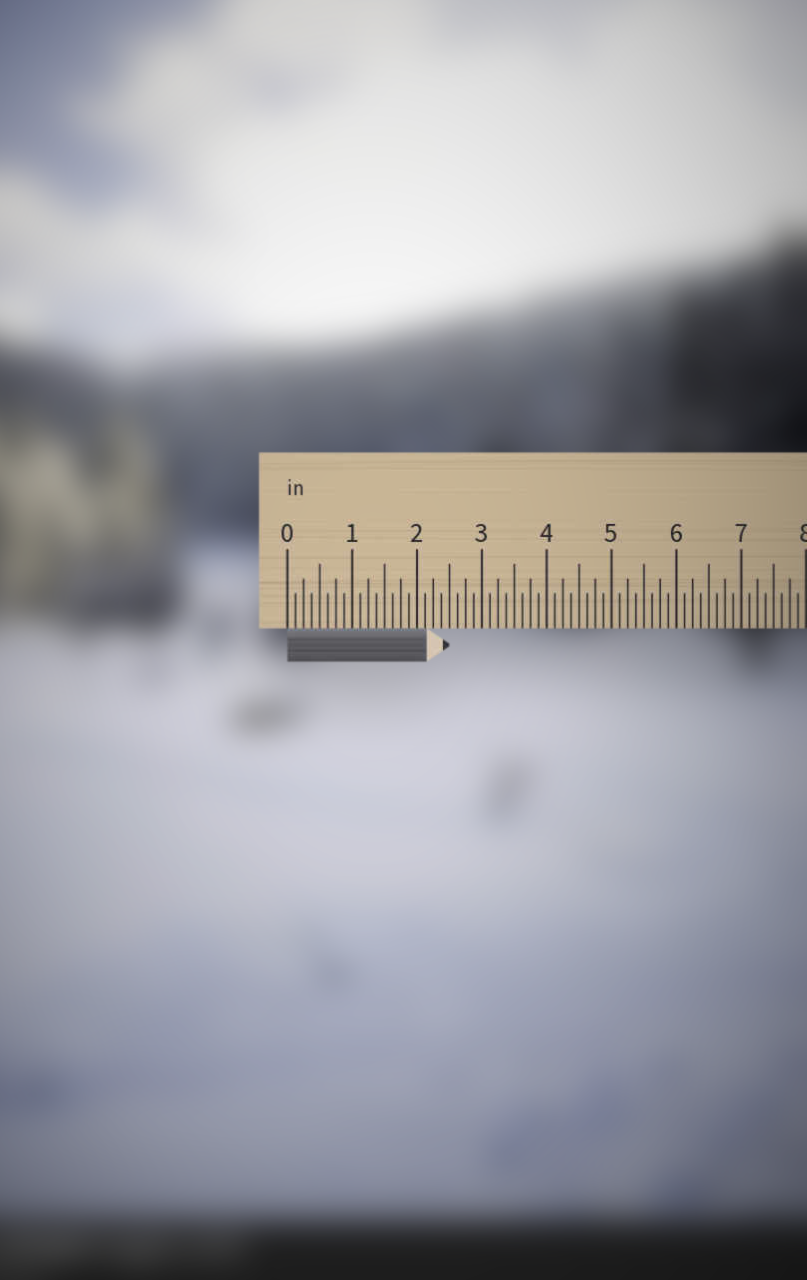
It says 2.5 in
